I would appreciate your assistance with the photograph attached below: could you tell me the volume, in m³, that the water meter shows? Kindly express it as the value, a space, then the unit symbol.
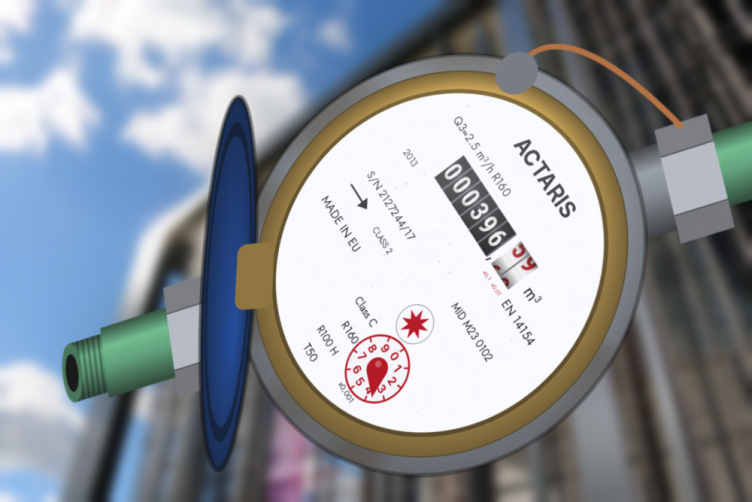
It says 396.593 m³
